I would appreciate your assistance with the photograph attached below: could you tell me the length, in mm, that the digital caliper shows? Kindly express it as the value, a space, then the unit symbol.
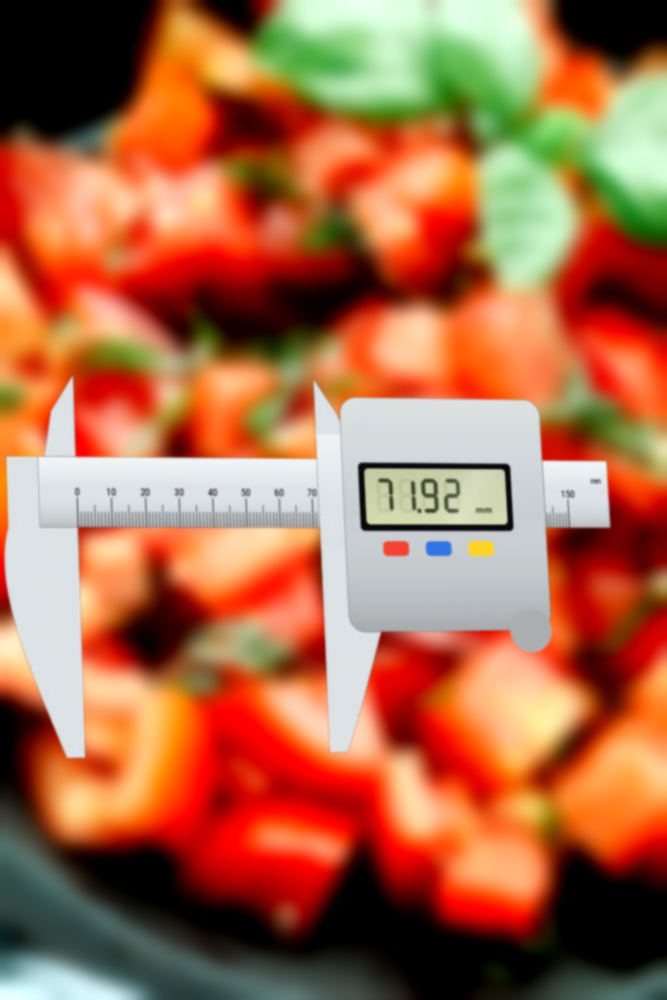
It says 71.92 mm
